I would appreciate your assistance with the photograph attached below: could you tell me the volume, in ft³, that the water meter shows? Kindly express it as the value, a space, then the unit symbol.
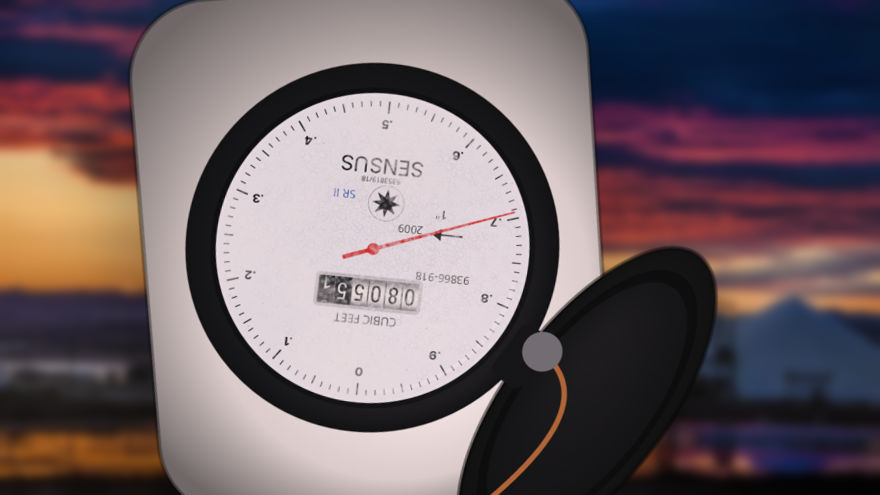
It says 80550.69 ft³
